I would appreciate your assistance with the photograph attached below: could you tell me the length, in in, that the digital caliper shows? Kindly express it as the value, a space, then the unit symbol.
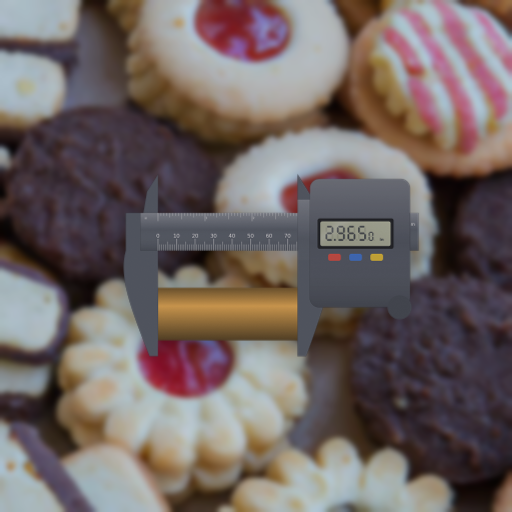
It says 2.9650 in
